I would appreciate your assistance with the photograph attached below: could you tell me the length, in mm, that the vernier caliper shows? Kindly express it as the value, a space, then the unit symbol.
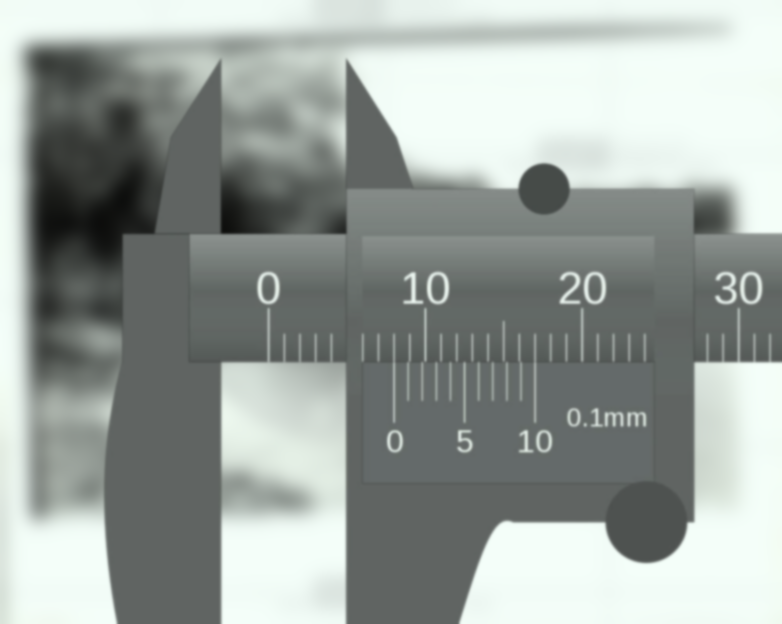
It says 8.0 mm
